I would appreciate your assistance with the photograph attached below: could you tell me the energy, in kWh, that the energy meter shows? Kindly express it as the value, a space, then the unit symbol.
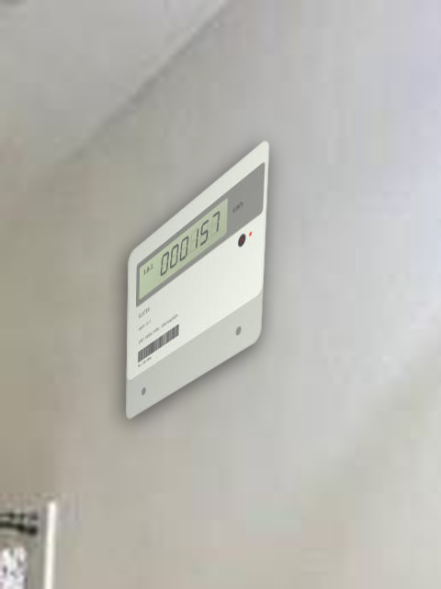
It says 157 kWh
